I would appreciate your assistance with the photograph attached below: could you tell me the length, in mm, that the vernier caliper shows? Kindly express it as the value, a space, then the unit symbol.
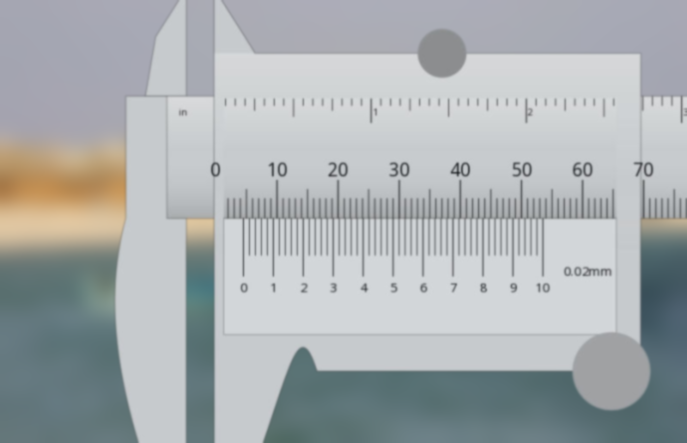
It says 4.5 mm
